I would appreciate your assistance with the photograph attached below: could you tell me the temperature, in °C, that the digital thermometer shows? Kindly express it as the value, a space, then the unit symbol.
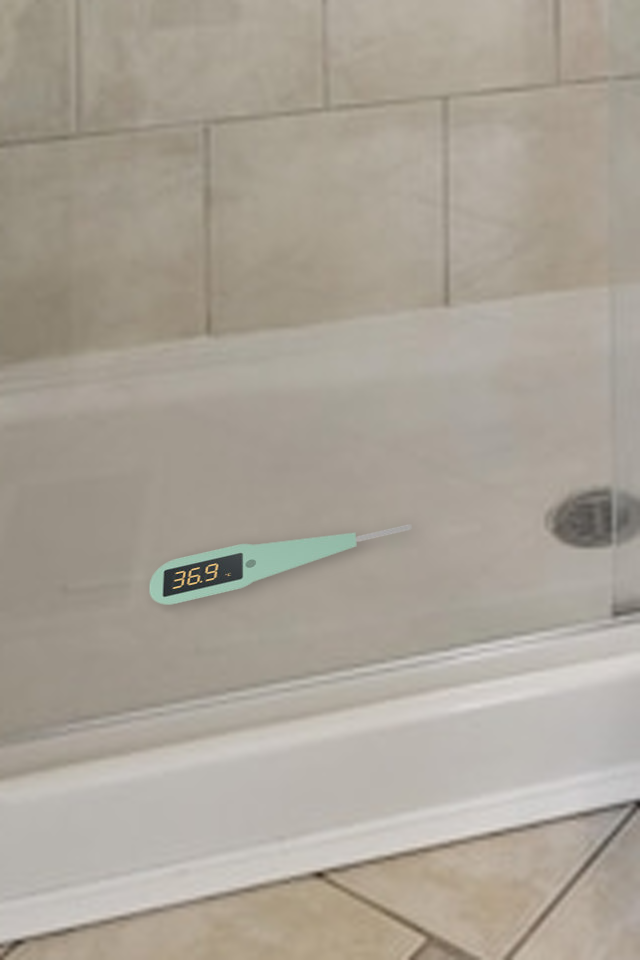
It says 36.9 °C
